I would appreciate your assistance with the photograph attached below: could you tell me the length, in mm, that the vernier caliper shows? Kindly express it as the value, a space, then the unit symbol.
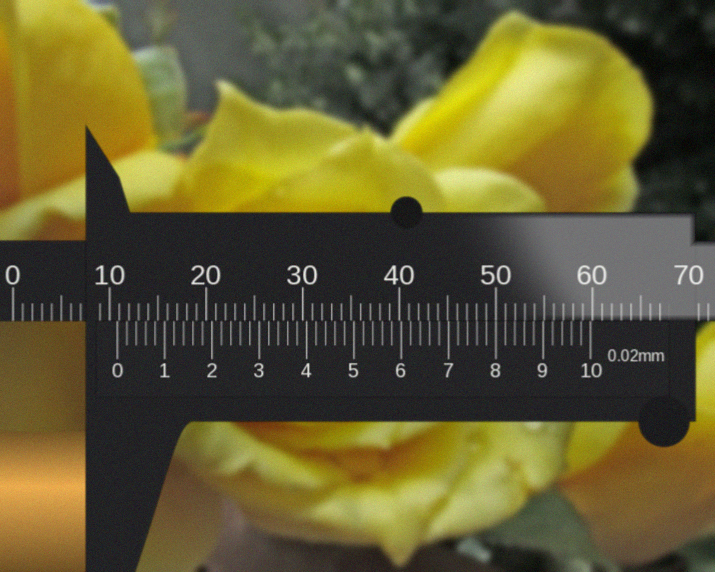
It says 10.8 mm
